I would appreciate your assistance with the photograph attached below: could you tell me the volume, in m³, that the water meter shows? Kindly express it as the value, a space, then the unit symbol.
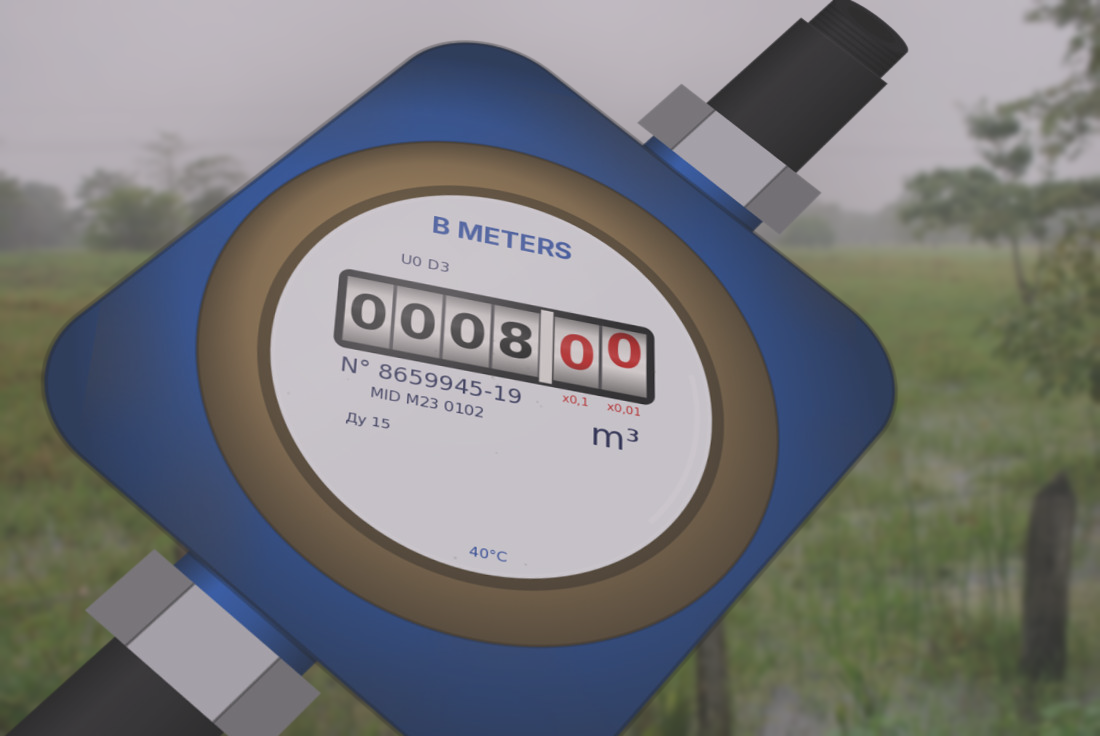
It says 8.00 m³
